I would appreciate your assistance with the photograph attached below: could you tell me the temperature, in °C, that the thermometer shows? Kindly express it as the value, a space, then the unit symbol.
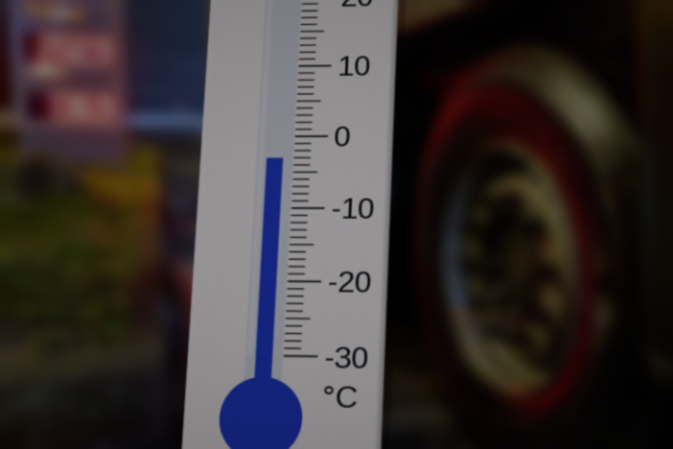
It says -3 °C
